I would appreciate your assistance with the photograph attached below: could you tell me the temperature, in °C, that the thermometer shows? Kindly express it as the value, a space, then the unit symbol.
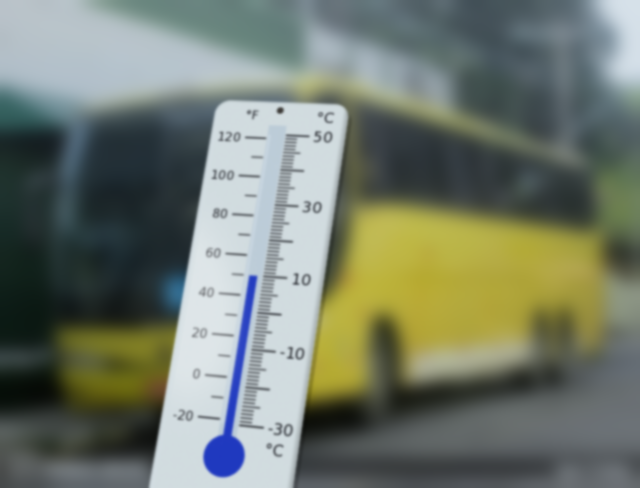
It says 10 °C
